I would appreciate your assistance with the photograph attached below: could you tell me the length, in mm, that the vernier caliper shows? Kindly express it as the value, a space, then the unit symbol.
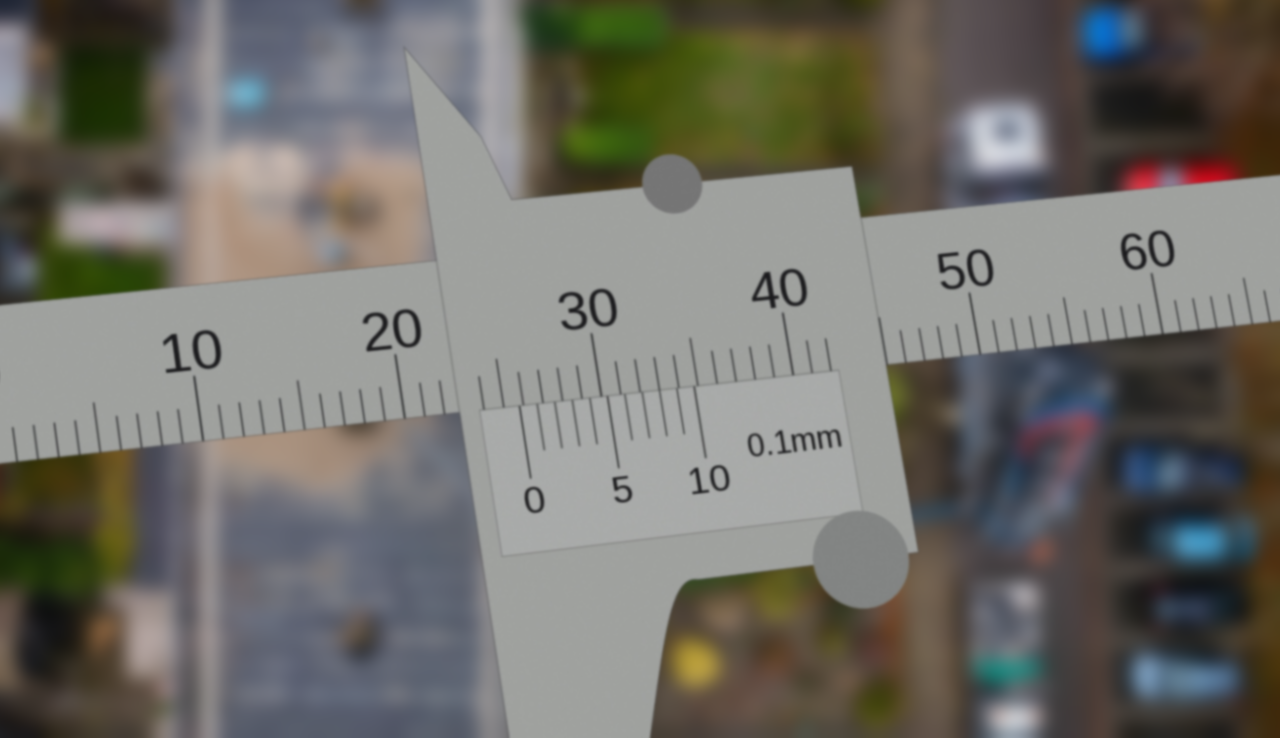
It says 25.8 mm
